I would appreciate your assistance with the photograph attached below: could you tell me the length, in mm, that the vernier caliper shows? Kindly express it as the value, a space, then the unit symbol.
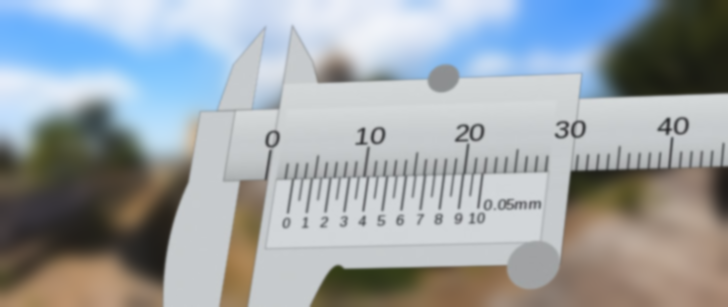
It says 2.8 mm
